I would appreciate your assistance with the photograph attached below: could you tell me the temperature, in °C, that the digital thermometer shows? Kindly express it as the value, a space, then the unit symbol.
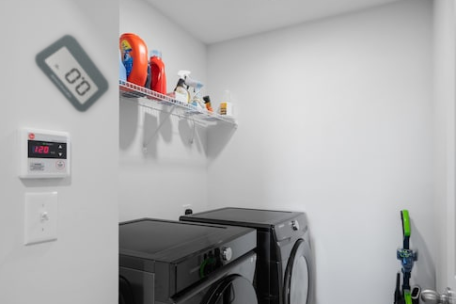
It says 0.0 °C
